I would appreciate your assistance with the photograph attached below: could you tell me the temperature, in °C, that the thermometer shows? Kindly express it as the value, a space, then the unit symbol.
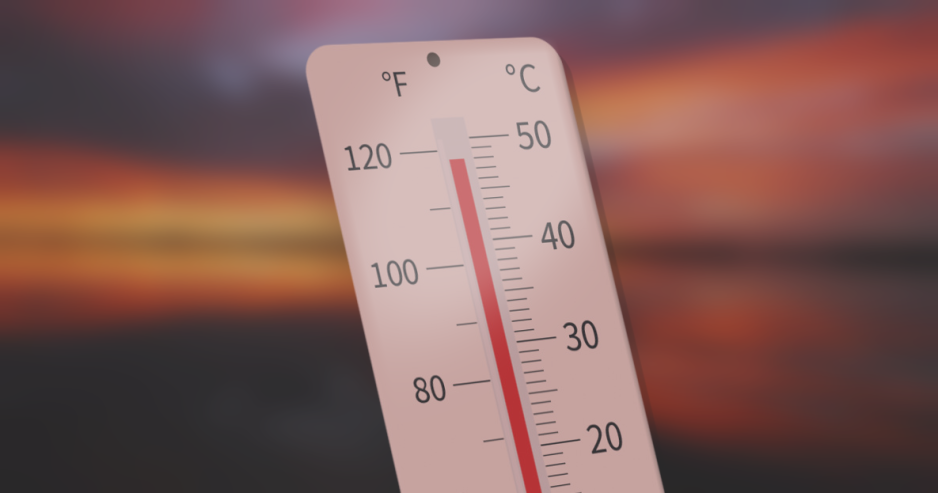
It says 48 °C
